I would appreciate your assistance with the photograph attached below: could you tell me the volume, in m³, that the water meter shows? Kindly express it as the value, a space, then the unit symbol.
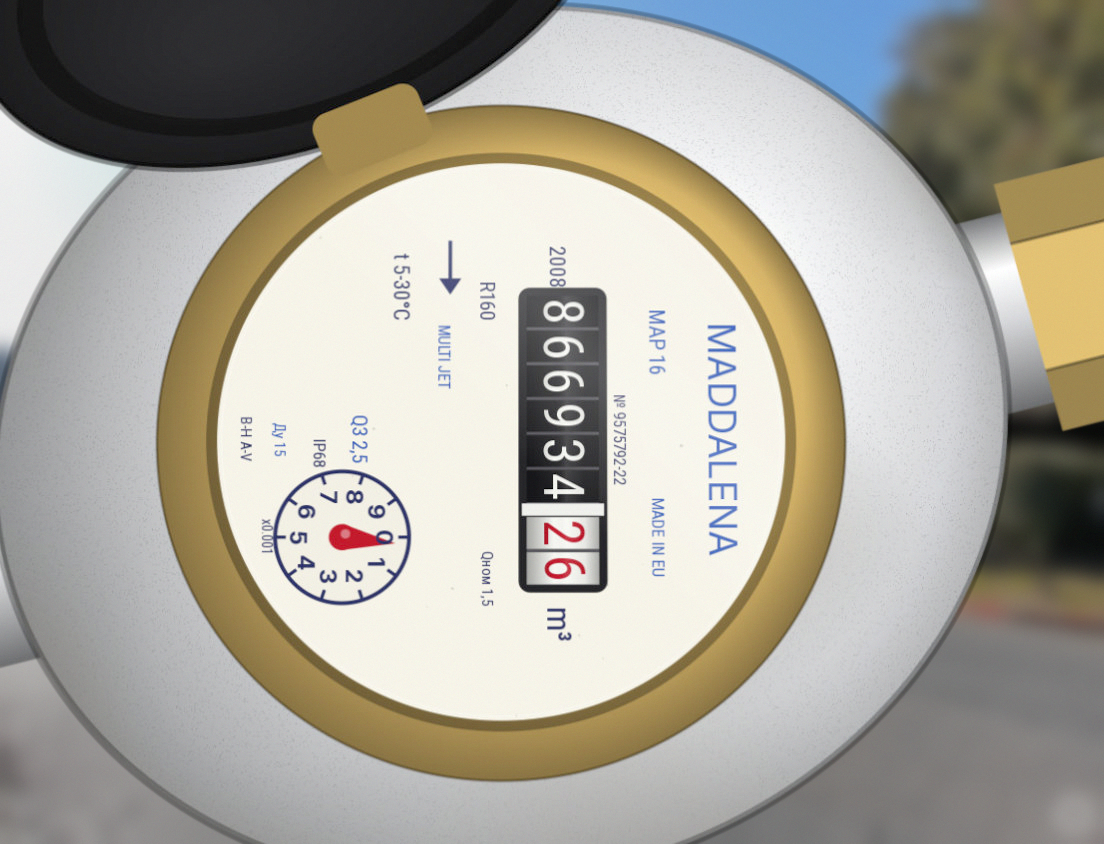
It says 866934.260 m³
